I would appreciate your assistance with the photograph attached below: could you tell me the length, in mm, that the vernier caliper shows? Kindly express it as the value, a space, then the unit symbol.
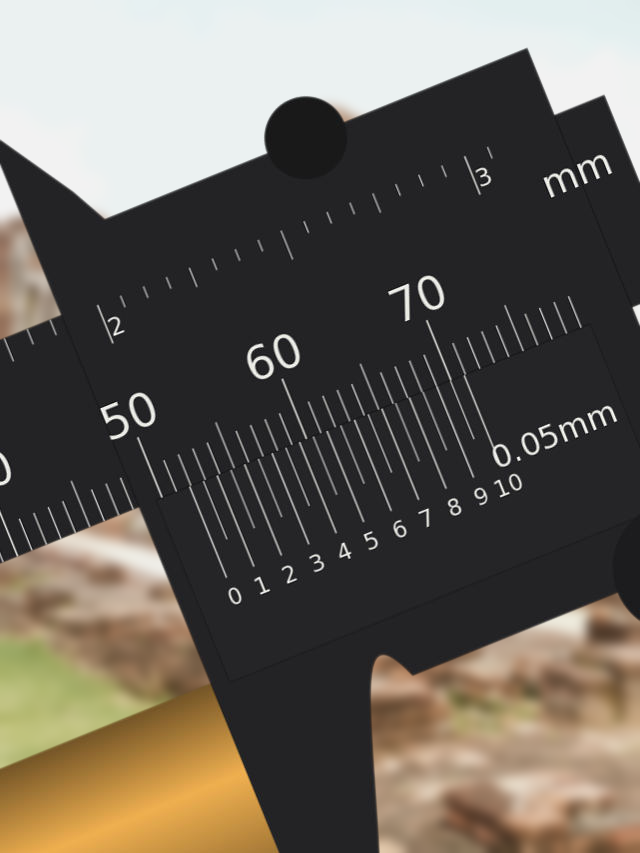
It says 51.9 mm
